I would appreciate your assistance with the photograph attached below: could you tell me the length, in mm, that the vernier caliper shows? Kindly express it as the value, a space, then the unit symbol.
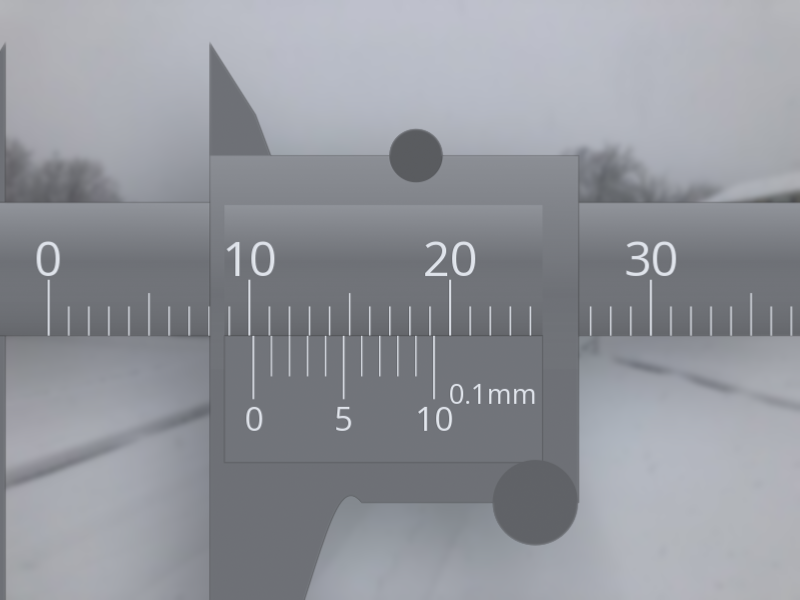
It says 10.2 mm
